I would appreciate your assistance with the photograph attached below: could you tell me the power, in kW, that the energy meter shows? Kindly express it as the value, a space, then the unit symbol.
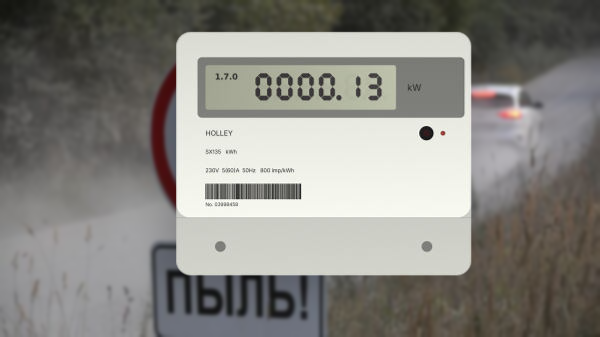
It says 0.13 kW
